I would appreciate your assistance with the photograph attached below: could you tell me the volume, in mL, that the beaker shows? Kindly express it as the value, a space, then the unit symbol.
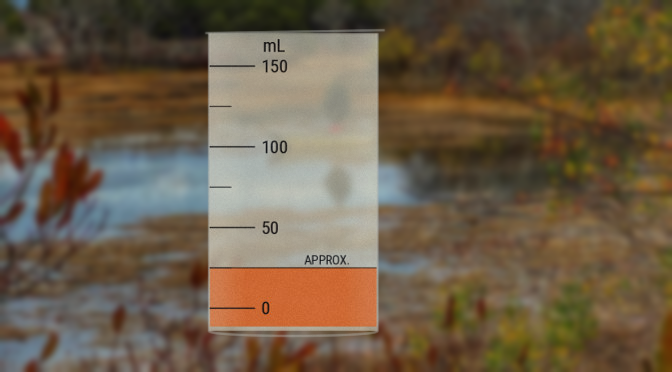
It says 25 mL
